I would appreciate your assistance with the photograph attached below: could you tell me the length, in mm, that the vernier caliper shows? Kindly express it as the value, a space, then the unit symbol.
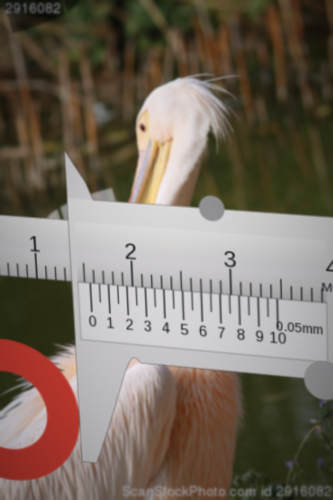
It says 15.6 mm
